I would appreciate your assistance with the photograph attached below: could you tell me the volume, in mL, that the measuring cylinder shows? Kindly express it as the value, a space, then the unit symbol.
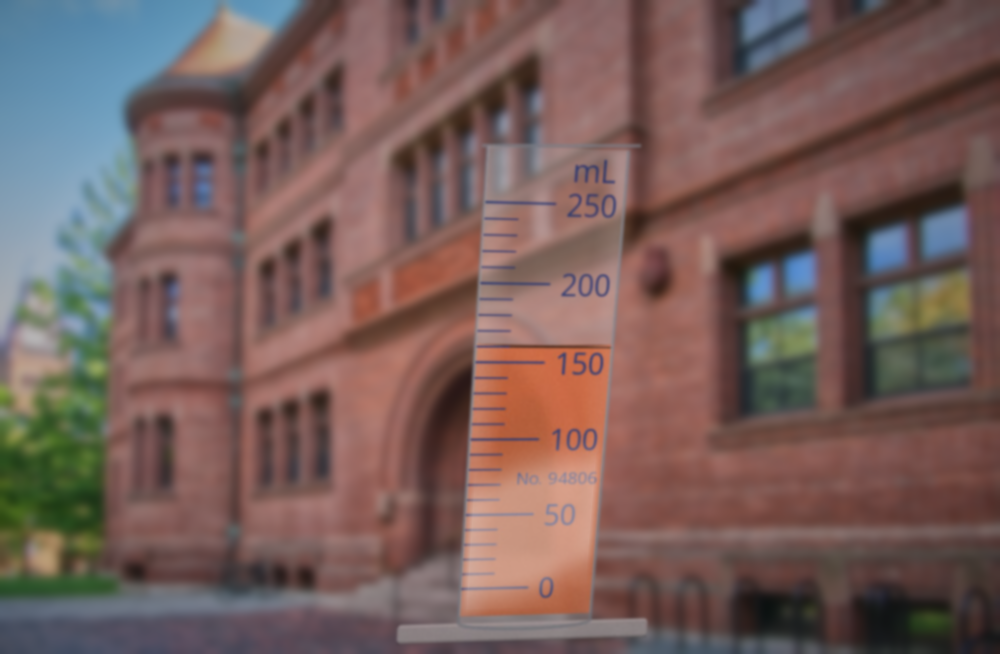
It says 160 mL
